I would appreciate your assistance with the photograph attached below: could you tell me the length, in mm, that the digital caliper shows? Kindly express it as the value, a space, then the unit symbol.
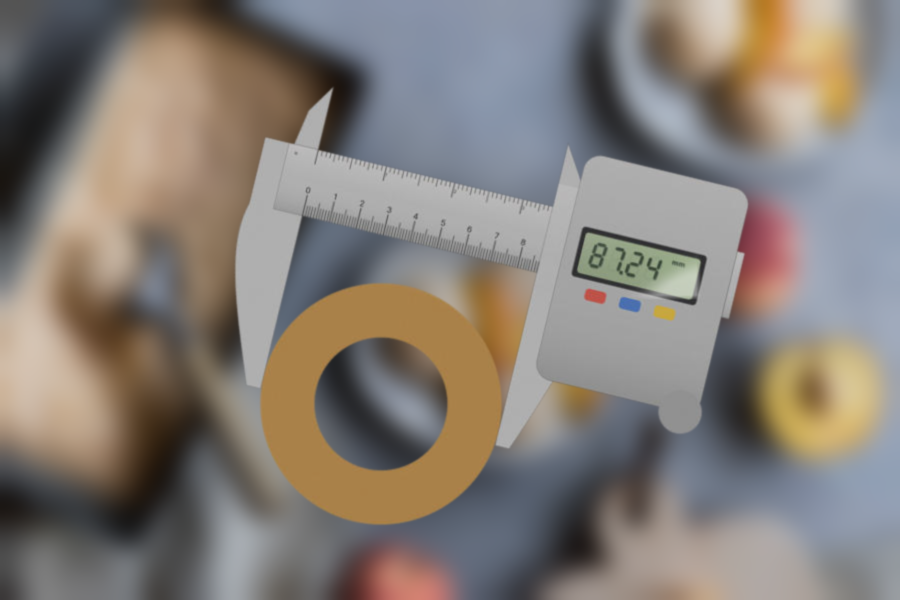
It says 87.24 mm
